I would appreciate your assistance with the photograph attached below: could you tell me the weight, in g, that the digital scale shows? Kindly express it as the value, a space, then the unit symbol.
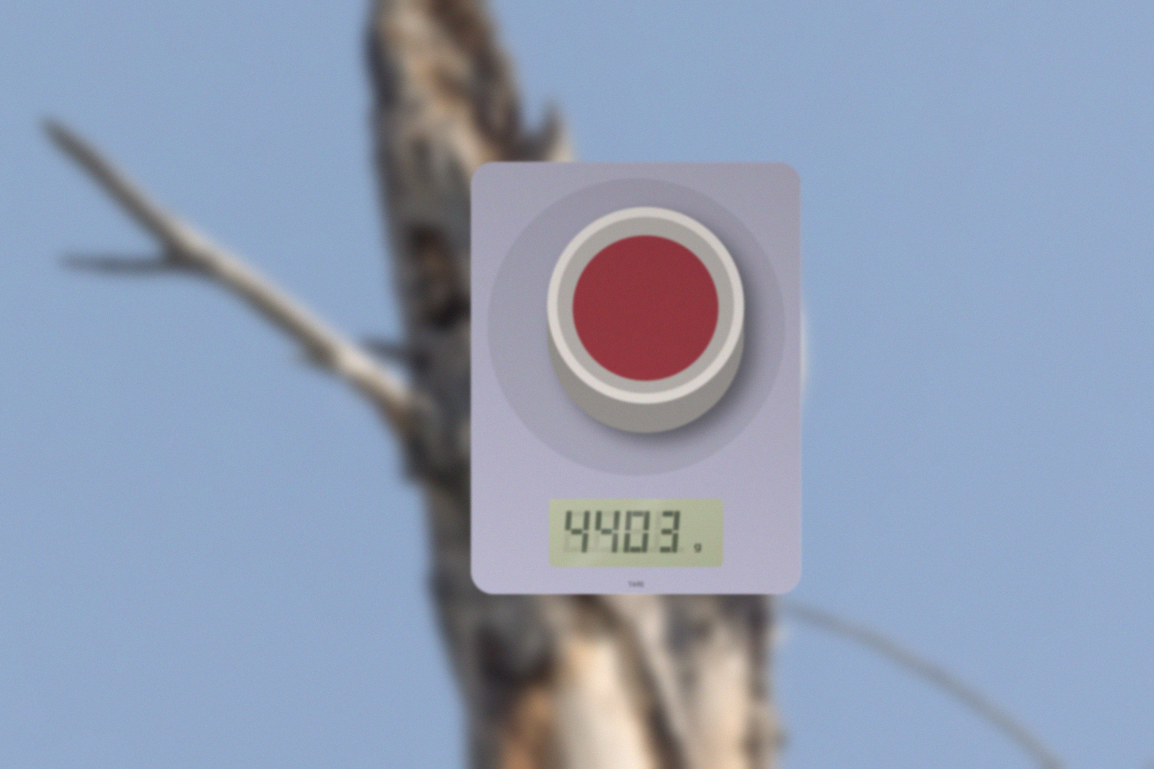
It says 4403 g
